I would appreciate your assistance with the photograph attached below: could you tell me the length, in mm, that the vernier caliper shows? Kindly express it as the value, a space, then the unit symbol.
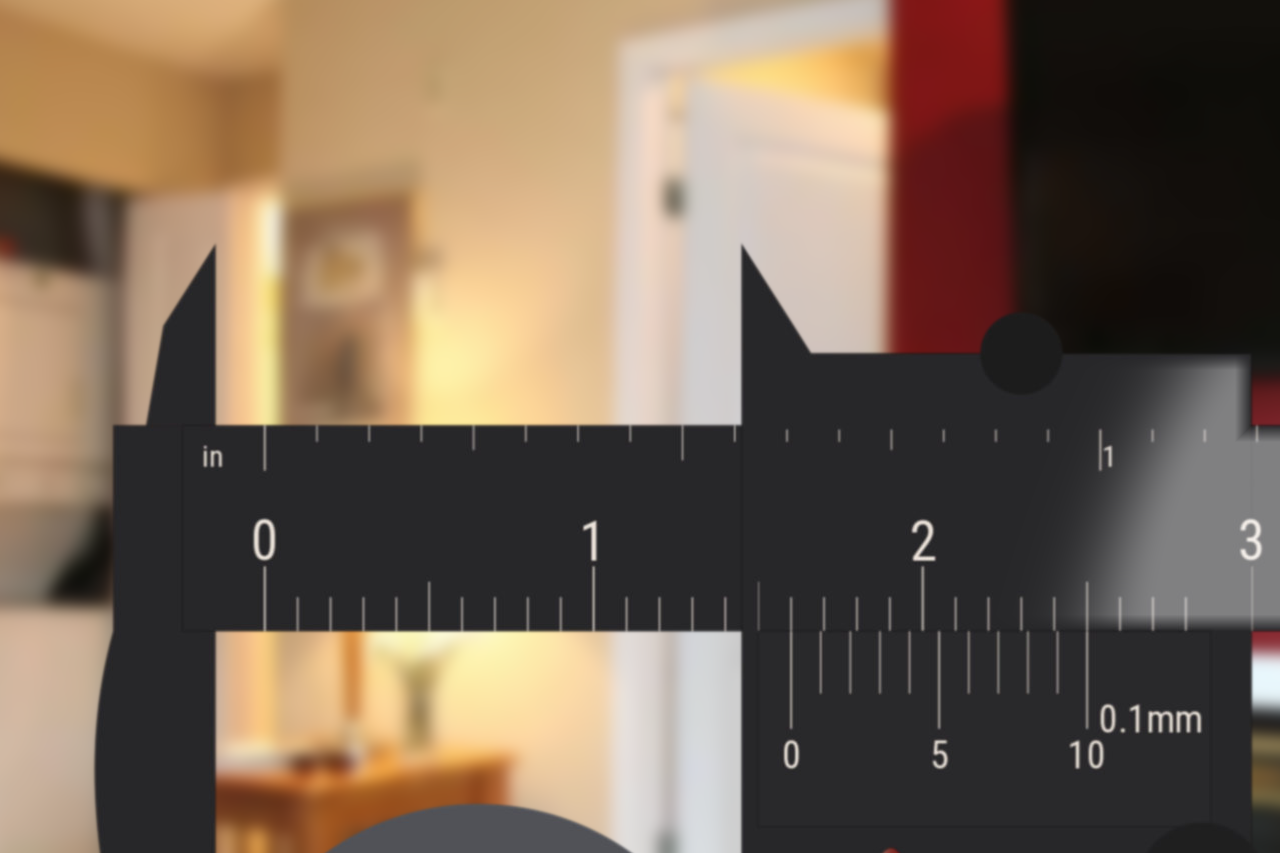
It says 16.0 mm
